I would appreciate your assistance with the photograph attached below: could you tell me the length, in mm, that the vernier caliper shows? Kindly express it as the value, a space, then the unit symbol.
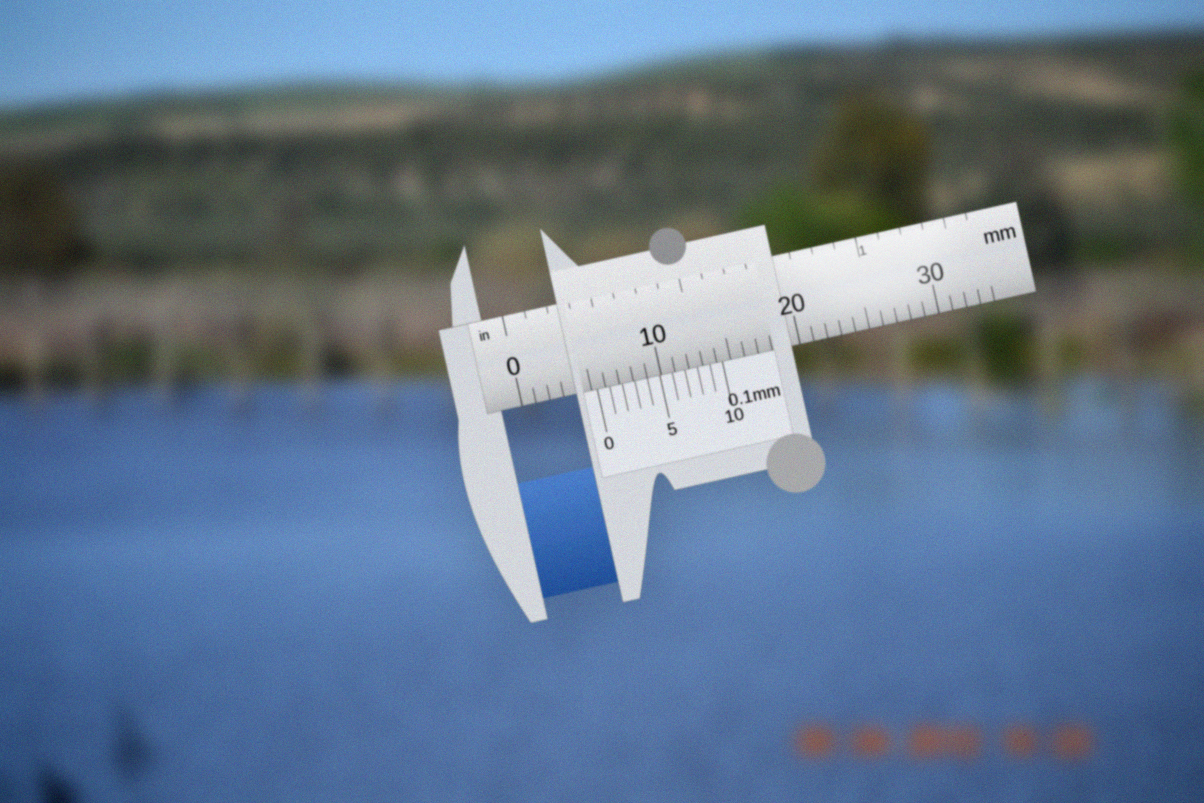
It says 5.4 mm
